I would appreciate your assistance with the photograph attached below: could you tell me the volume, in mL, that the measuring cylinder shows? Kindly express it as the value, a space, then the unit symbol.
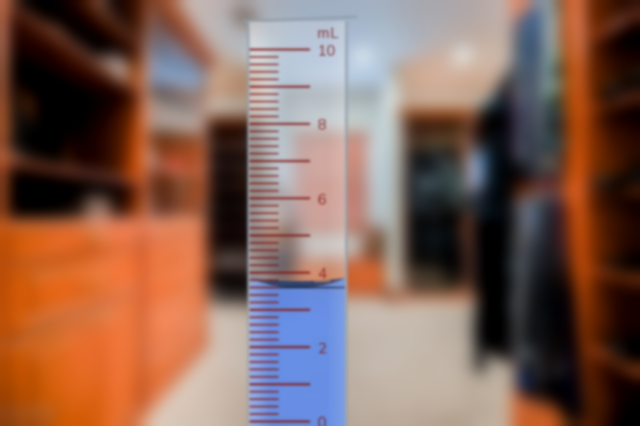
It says 3.6 mL
